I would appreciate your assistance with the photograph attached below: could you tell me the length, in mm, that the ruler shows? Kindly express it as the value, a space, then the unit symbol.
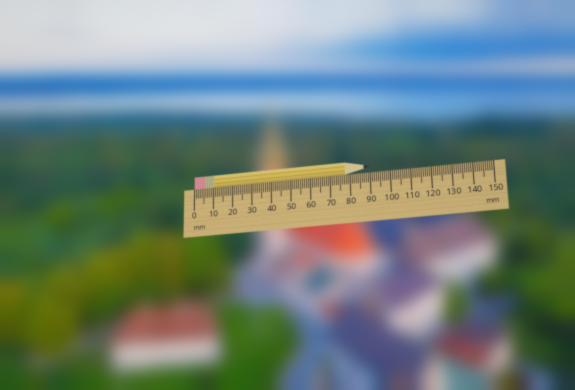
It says 90 mm
